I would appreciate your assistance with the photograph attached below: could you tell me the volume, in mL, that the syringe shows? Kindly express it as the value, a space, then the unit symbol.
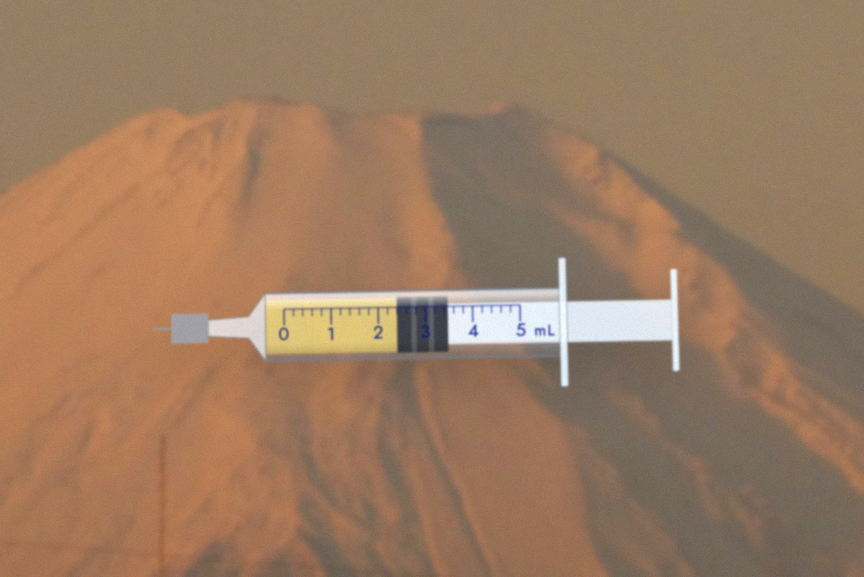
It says 2.4 mL
